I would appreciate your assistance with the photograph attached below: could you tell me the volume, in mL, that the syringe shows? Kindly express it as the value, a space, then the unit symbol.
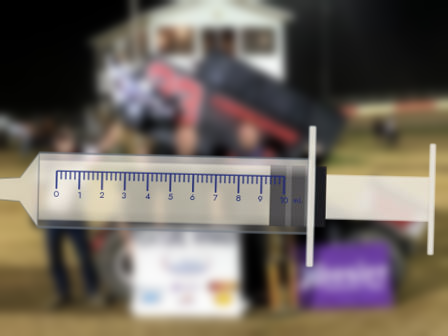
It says 9.4 mL
